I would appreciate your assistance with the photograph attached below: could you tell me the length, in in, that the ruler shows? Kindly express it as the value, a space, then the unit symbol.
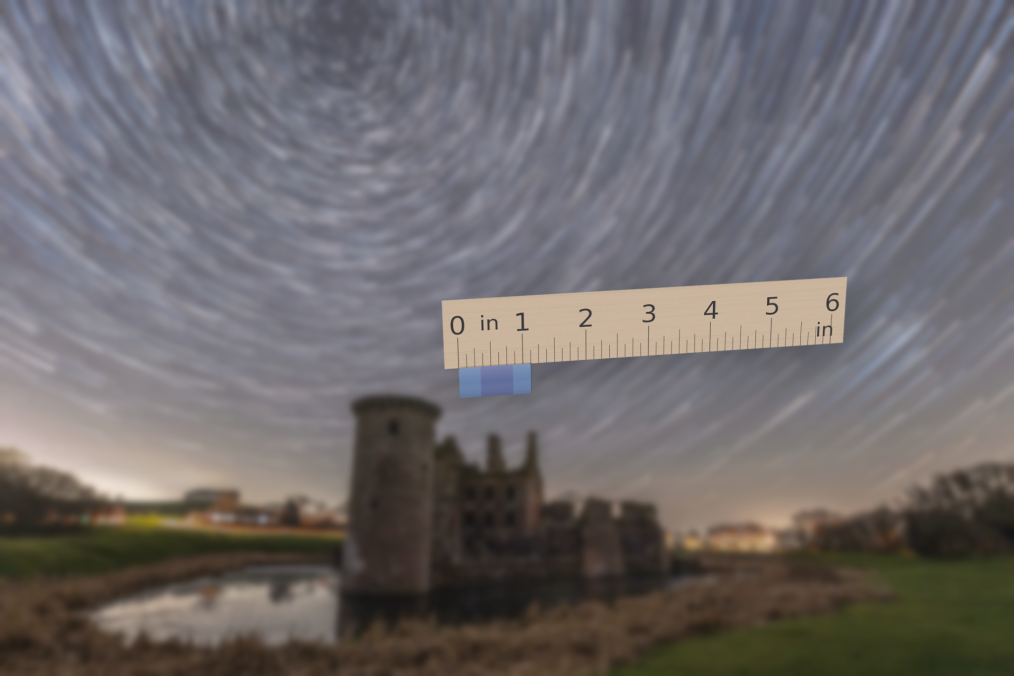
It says 1.125 in
